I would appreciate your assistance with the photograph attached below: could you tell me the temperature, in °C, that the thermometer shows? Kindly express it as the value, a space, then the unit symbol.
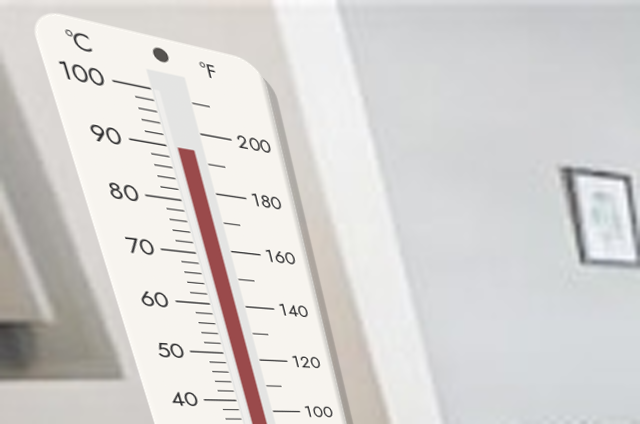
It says 90 °C
